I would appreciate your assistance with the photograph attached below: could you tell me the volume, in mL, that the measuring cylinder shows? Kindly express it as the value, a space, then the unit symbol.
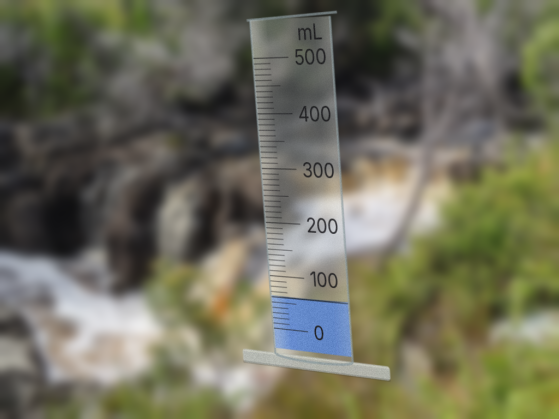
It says 60 mL
